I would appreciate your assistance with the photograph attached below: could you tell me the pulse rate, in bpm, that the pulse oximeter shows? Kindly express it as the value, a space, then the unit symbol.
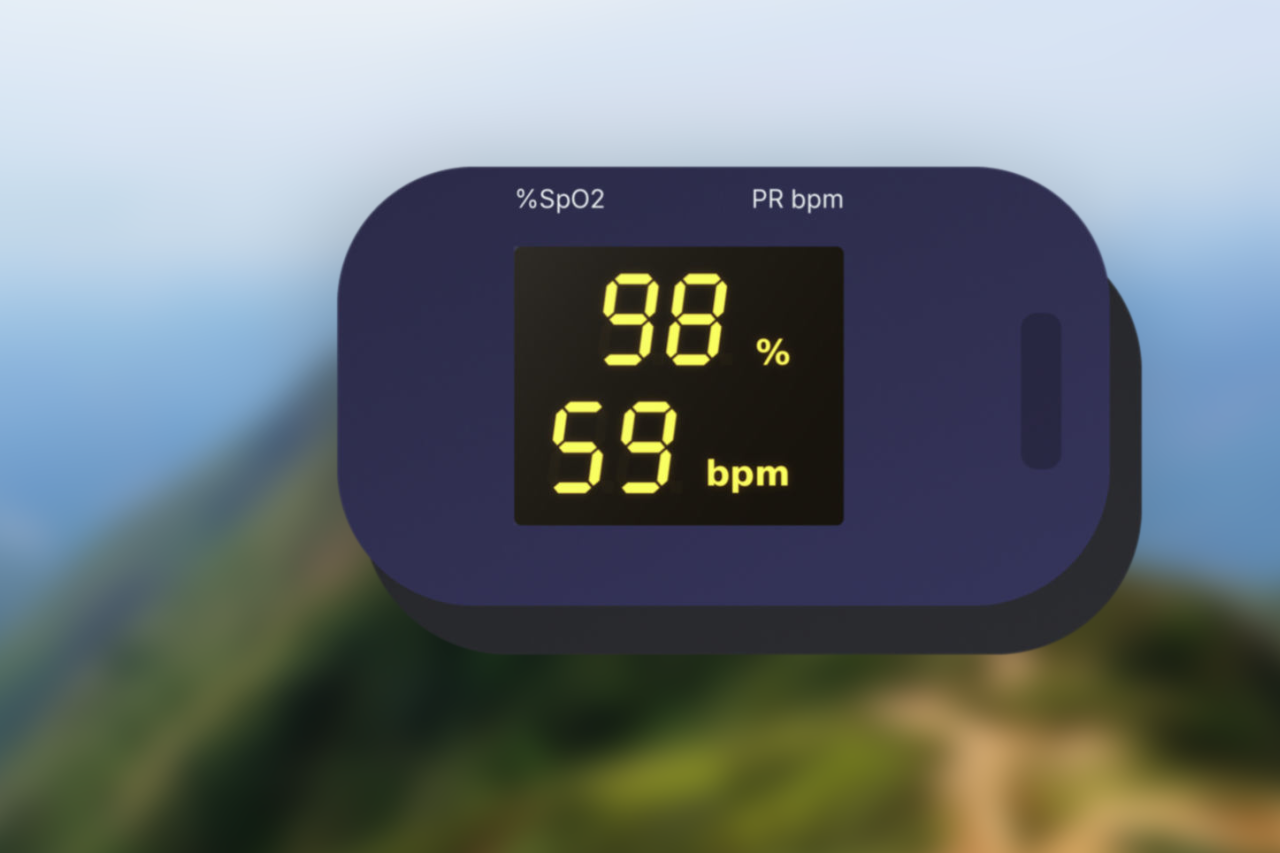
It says 59 bpm
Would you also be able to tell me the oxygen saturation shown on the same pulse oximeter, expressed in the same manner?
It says 98 %
